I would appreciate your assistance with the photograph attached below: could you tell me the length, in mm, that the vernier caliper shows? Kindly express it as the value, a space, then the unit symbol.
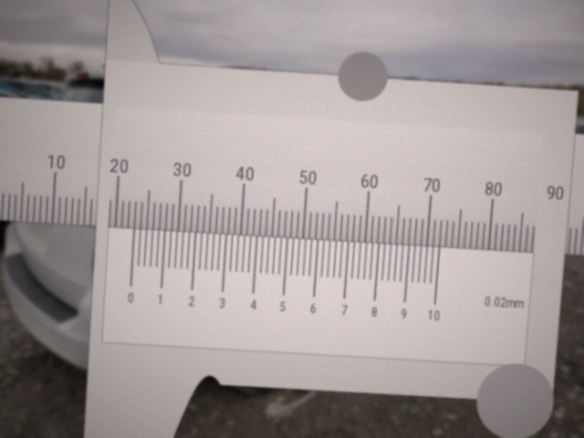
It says 23.0 mm
